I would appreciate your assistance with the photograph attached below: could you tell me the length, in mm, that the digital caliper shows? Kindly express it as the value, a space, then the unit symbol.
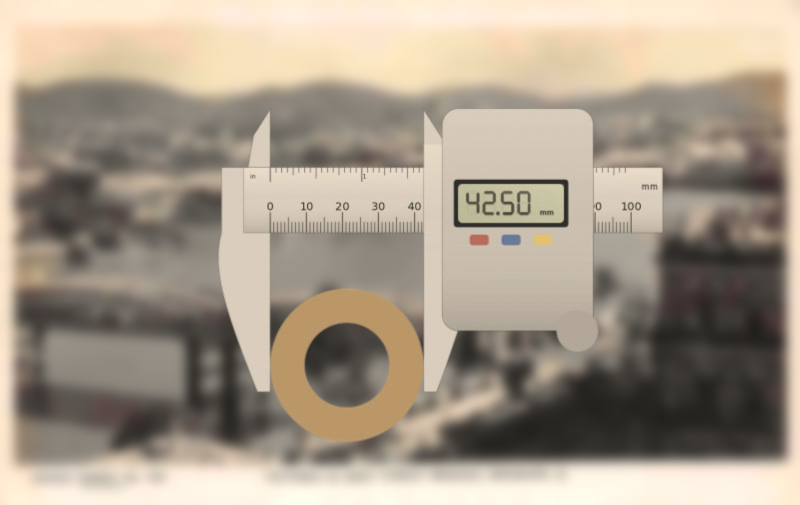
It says 42.50 mm
